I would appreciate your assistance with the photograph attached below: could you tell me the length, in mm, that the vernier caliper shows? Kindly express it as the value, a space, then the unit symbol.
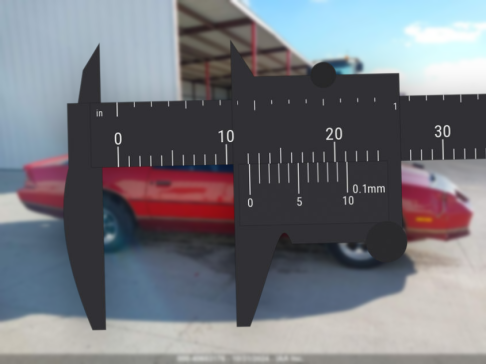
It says 12.1 mm
